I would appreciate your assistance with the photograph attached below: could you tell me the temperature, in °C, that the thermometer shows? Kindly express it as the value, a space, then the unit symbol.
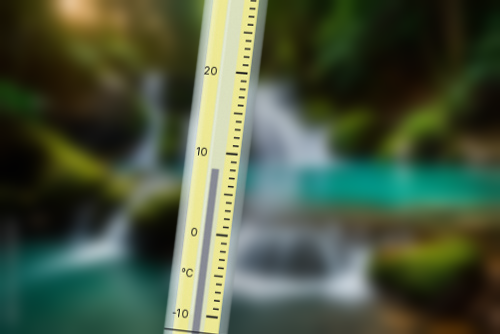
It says 8 °C
